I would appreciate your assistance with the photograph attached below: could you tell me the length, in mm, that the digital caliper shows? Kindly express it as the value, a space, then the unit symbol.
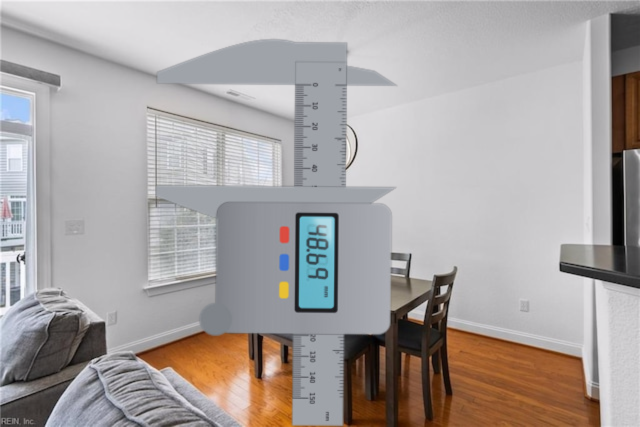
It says 48.69 mm
